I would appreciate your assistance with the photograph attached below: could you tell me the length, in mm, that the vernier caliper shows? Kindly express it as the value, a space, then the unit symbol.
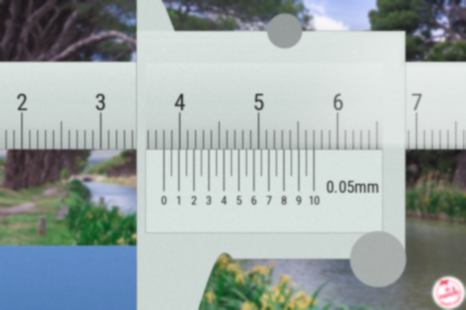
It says 38.0 mm
